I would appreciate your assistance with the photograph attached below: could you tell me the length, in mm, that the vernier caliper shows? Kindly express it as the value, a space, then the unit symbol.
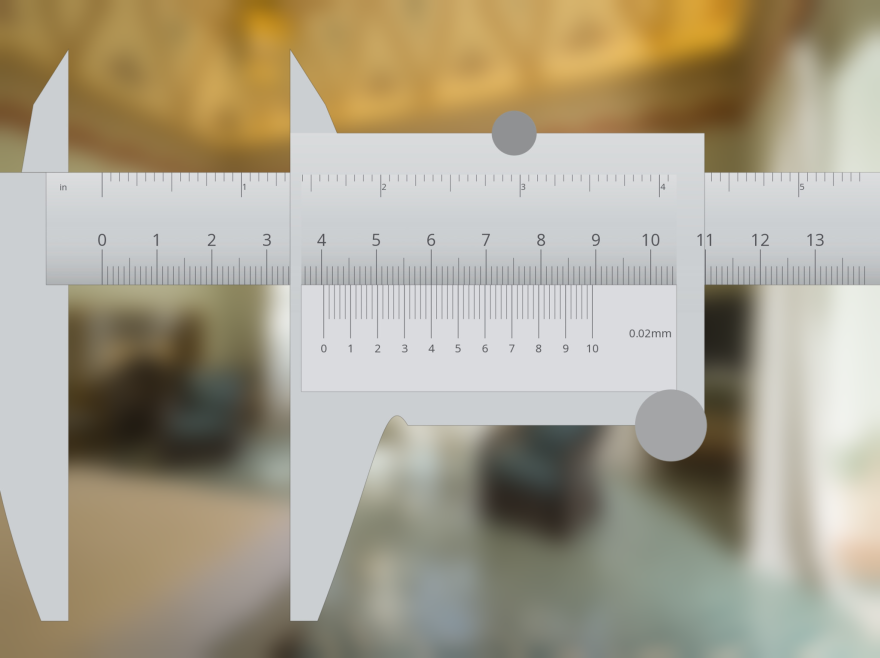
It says 40.4 mm
